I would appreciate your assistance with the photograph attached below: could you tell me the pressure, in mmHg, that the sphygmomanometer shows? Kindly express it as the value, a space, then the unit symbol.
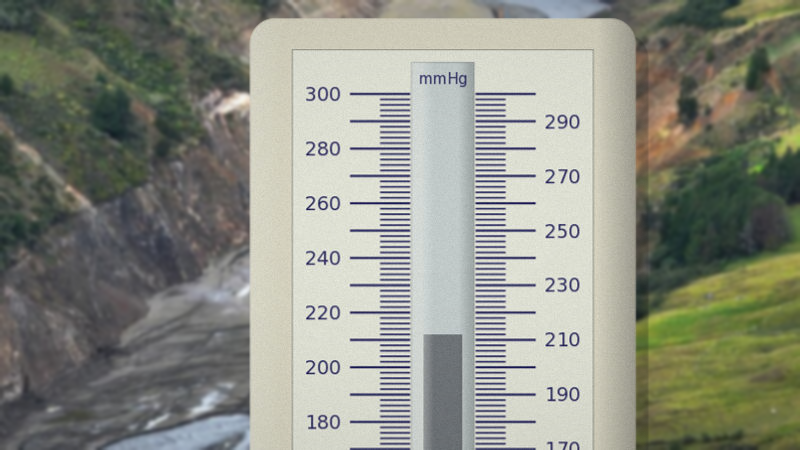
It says 212 mmHg
